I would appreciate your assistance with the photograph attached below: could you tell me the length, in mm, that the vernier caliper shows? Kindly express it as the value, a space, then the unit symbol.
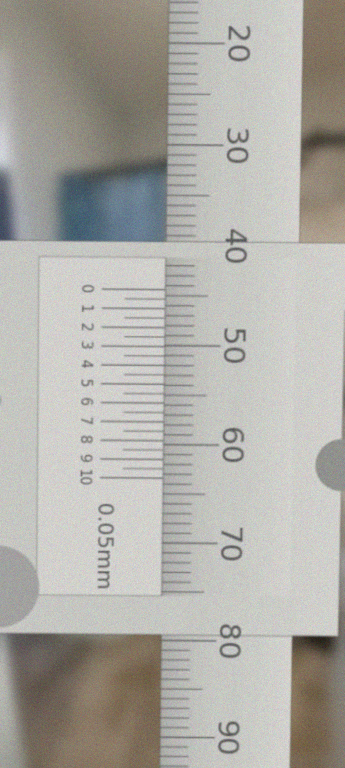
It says 44.4 mm
